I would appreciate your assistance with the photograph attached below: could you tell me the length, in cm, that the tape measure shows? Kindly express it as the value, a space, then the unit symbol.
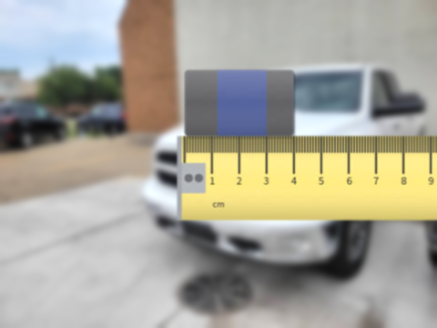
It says 4 cm
